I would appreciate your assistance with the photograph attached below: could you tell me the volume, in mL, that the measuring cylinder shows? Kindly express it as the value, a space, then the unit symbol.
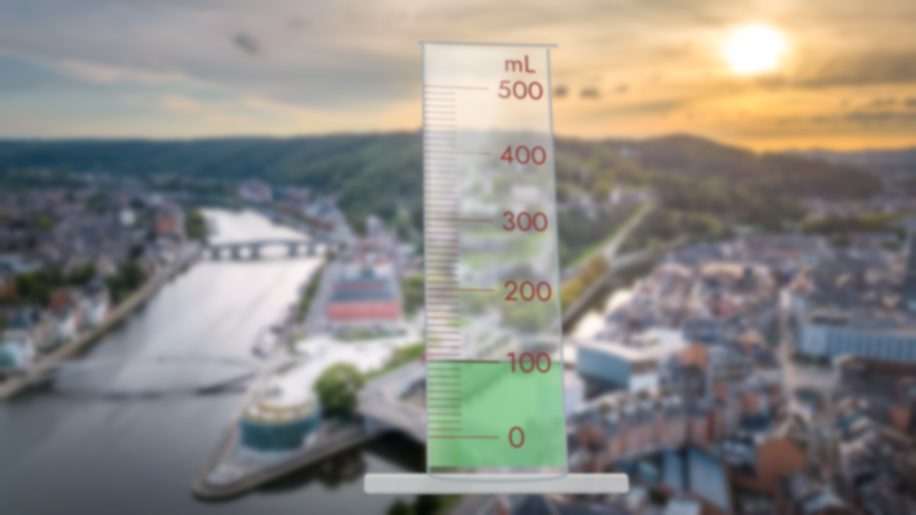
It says 100 mL
